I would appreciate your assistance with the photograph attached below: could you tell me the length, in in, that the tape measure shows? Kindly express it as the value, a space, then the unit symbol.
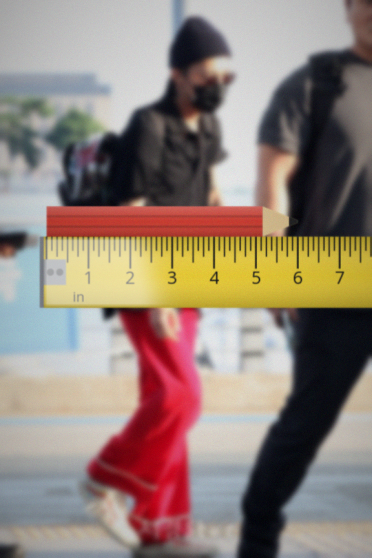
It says 6 in
